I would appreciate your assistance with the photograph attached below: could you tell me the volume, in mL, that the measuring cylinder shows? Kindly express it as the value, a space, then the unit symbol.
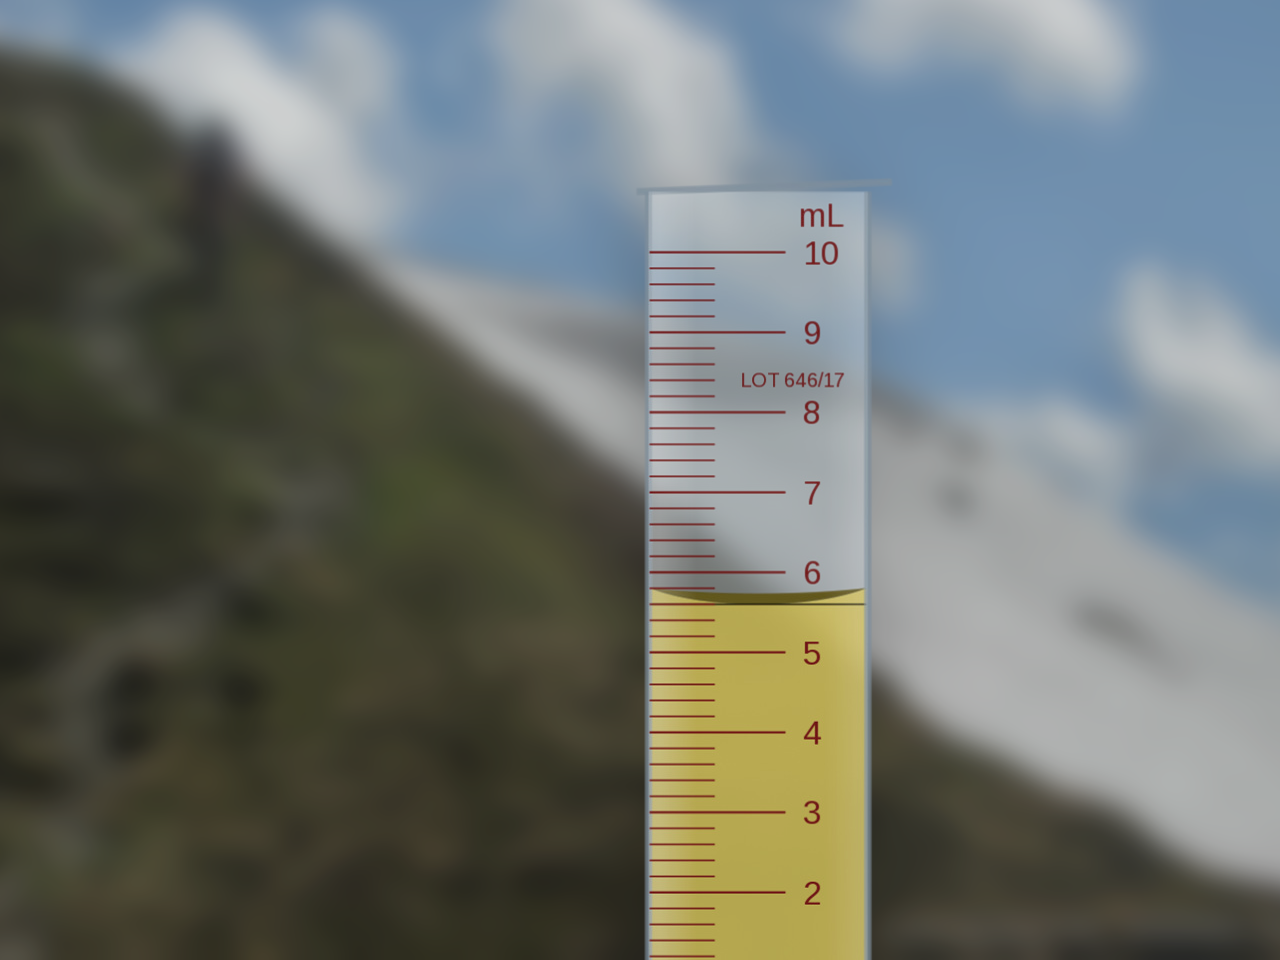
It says 5.6 mL
